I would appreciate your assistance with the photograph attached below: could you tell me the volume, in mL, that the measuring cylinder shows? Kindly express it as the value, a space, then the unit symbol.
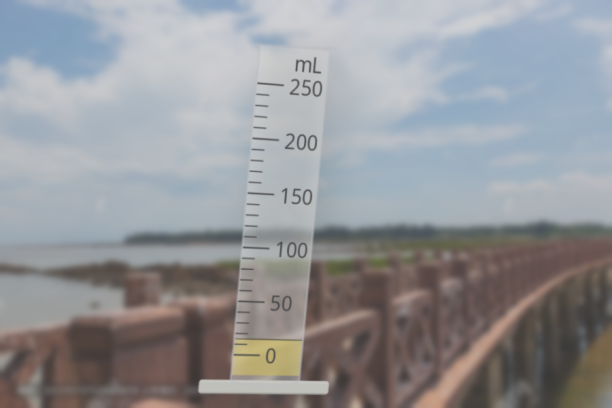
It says 15 mL
